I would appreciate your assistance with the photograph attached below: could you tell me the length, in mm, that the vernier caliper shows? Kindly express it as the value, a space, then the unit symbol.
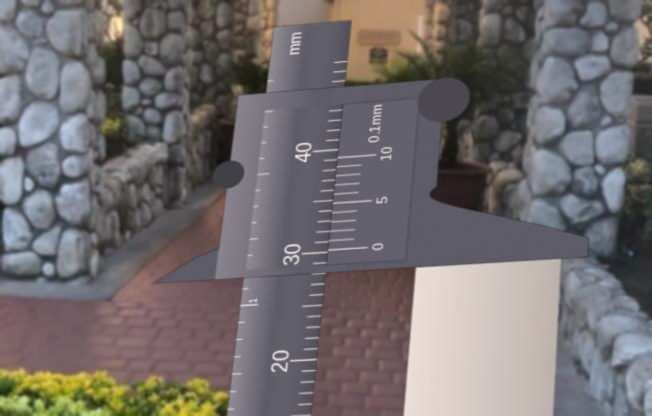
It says 30.2 mm
